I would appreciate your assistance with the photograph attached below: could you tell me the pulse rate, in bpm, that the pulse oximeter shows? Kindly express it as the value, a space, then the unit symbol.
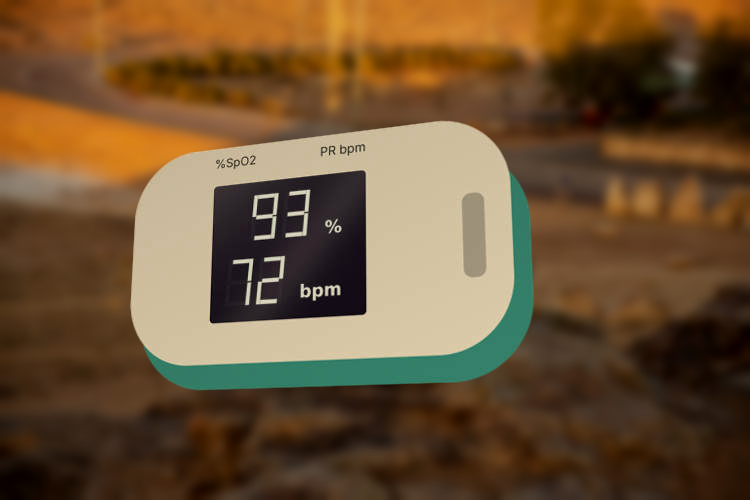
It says 72 bpm
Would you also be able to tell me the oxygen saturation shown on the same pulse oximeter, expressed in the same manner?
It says 93 %
